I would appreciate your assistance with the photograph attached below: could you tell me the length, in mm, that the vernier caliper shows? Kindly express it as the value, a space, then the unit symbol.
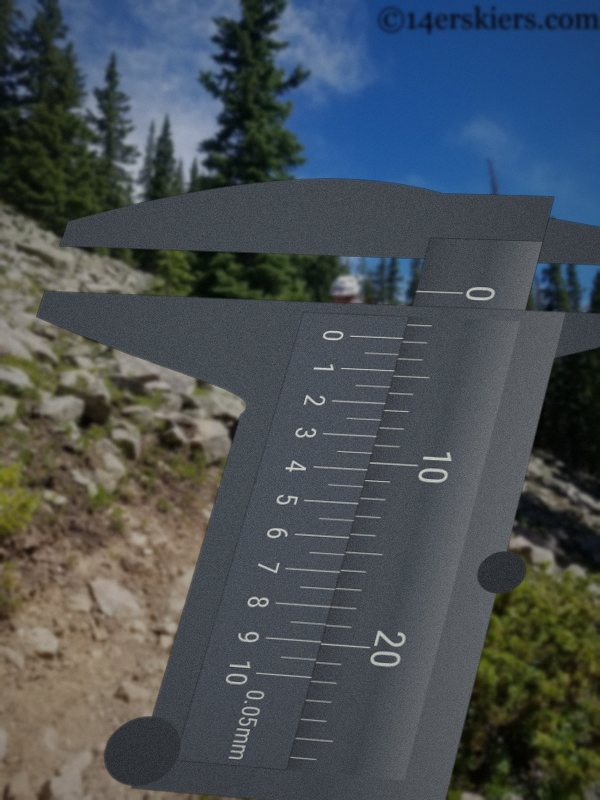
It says 2.8 mm
